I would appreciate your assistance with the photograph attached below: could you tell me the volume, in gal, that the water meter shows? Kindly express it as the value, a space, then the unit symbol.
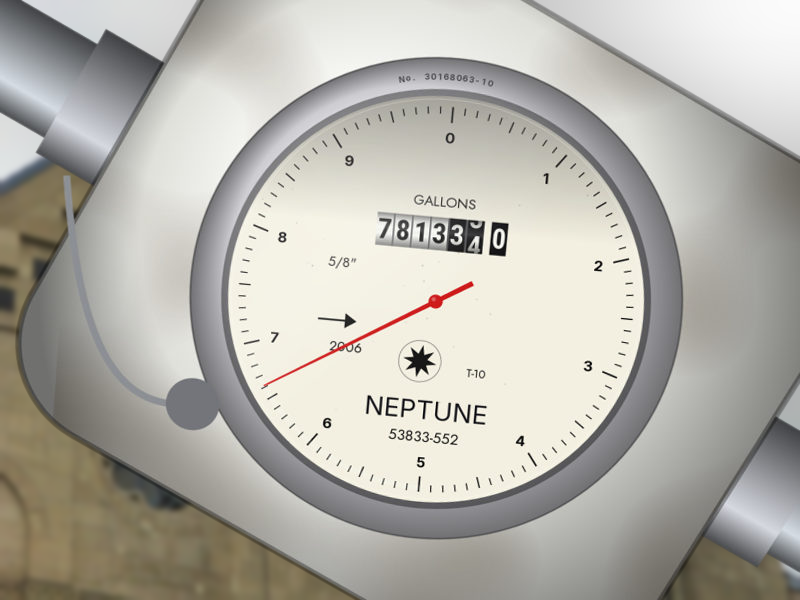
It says 7813336.6 gal
